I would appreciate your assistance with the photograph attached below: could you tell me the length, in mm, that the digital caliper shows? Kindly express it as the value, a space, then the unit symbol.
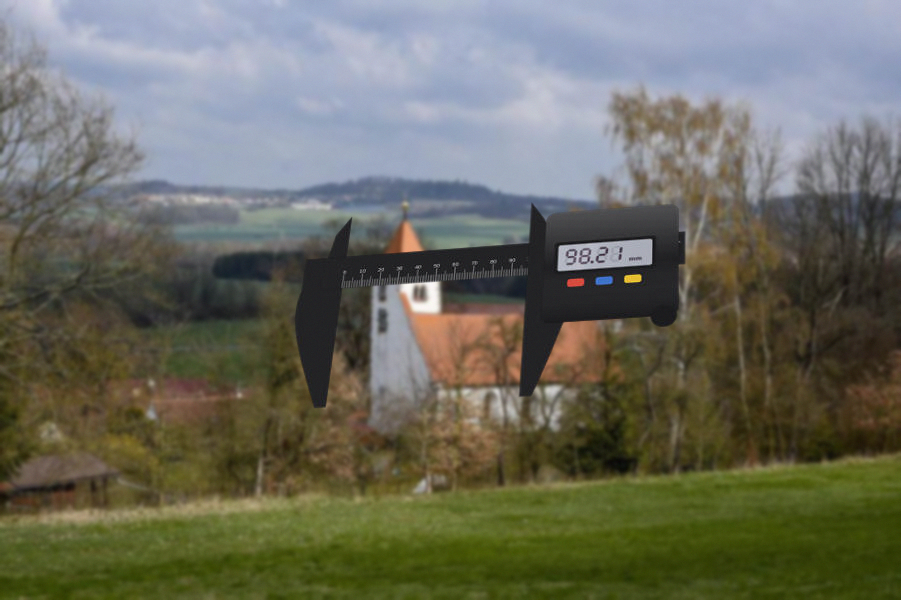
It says 98.21 mm
